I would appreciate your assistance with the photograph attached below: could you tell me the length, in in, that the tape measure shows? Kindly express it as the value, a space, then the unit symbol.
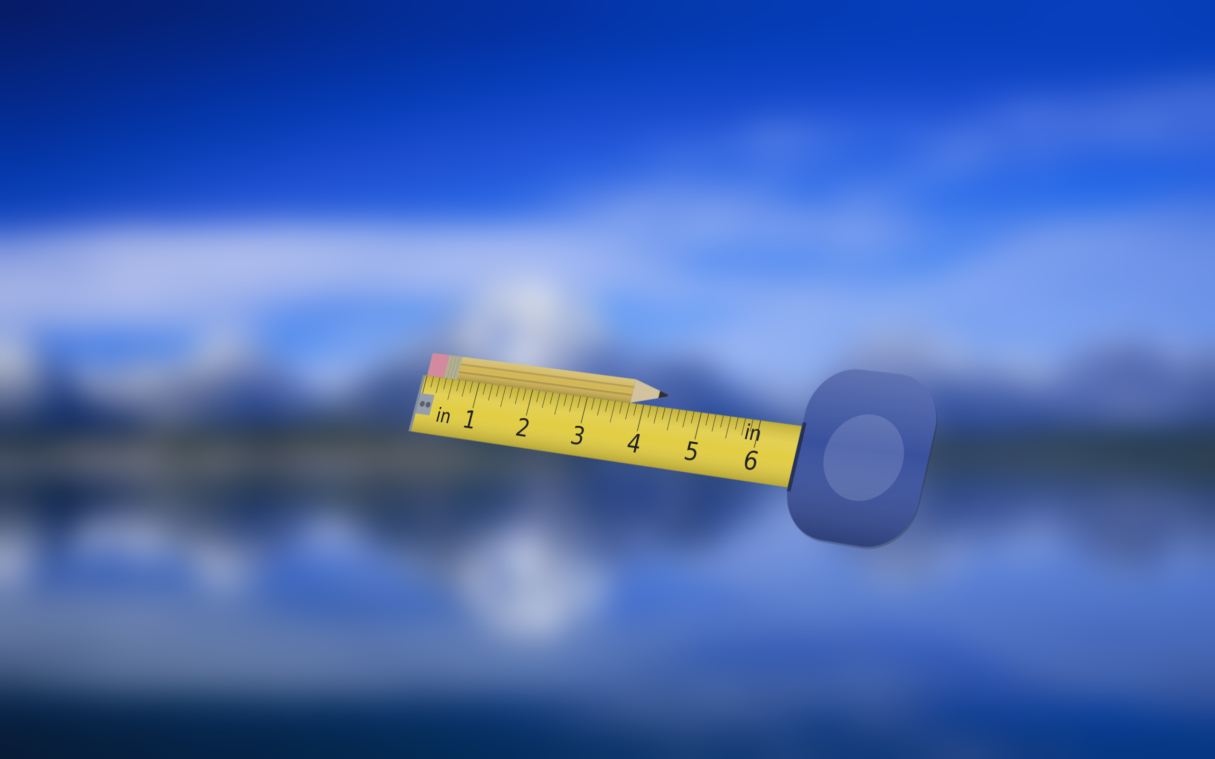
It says 4.375 in
